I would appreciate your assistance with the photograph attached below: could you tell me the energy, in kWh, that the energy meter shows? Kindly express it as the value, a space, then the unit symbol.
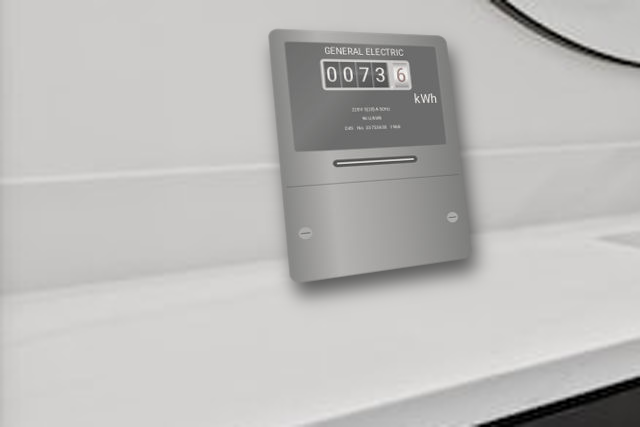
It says 73.6 kWh
